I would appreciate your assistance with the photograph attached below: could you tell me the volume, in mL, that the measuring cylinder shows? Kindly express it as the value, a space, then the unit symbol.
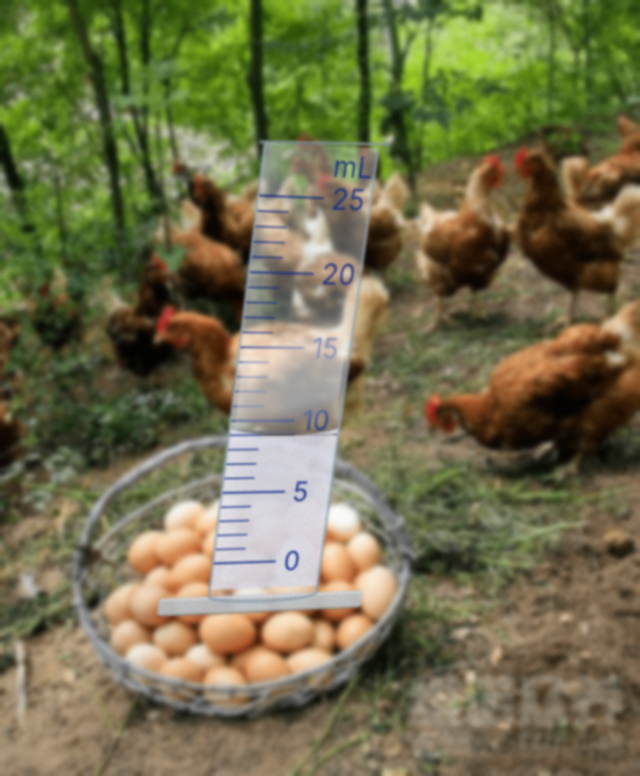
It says 9 mL
